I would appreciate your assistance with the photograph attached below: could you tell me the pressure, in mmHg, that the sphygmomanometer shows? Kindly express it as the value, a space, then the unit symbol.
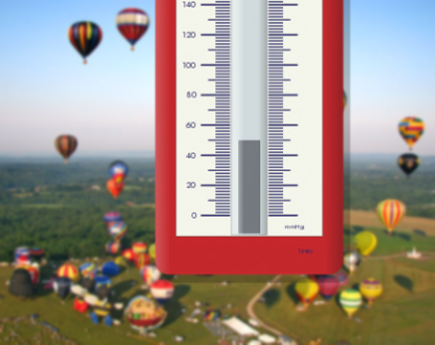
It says 50 mmHg
